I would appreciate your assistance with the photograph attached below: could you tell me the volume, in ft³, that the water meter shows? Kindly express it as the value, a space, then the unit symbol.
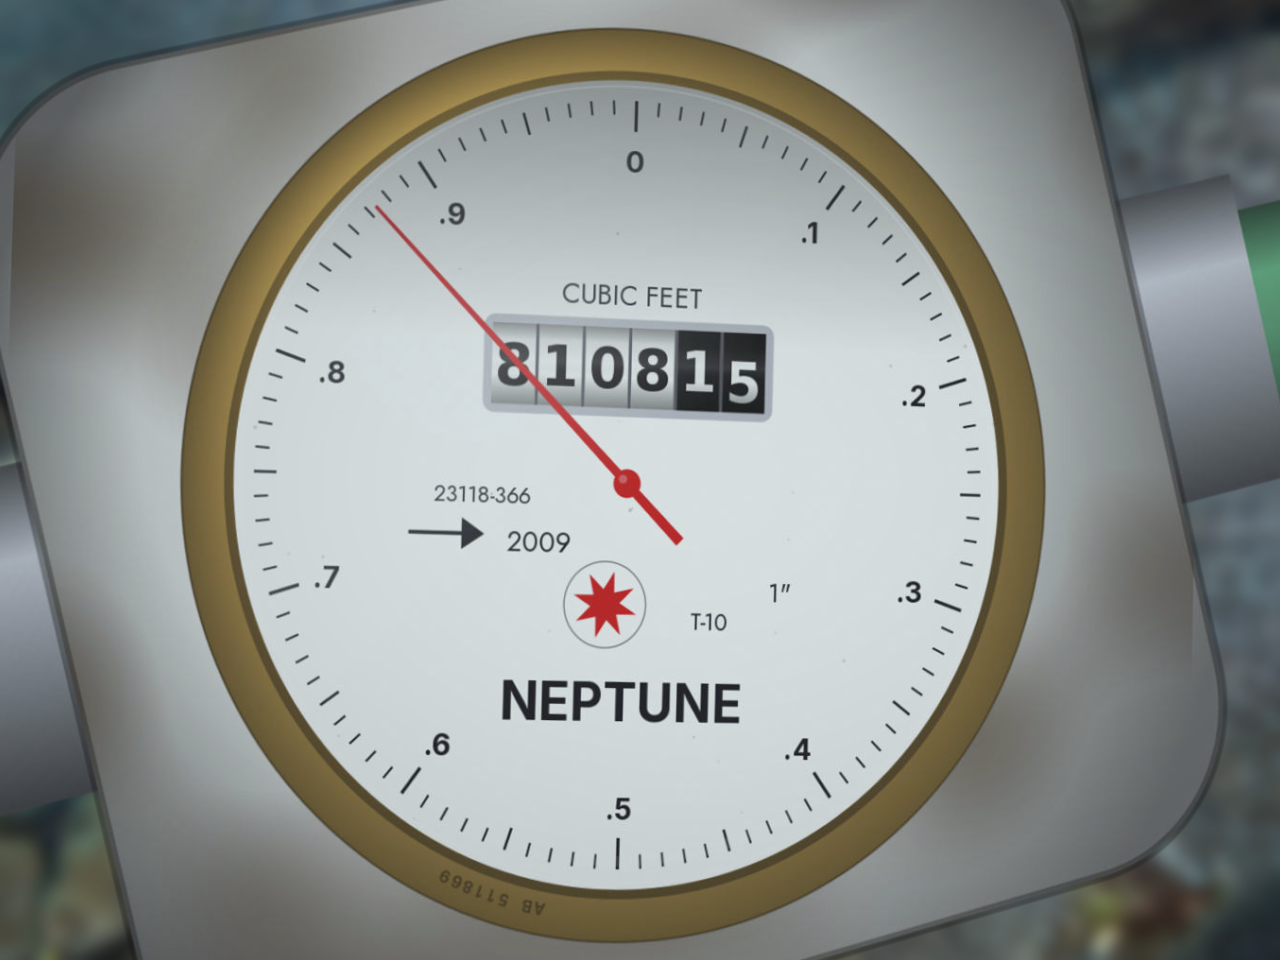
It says 810814.87 ft³
